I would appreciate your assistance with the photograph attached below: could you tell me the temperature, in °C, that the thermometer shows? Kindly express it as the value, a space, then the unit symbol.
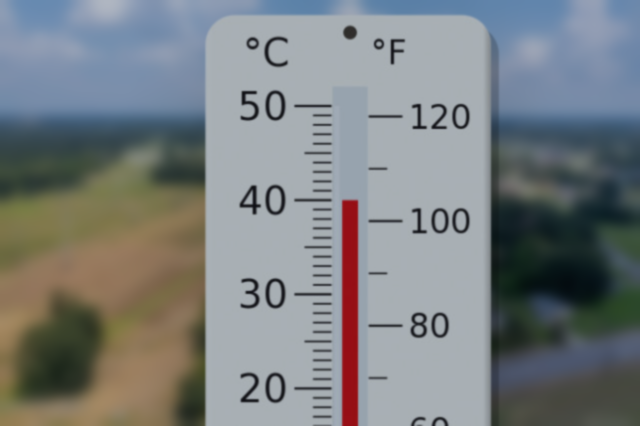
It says 40 °C
